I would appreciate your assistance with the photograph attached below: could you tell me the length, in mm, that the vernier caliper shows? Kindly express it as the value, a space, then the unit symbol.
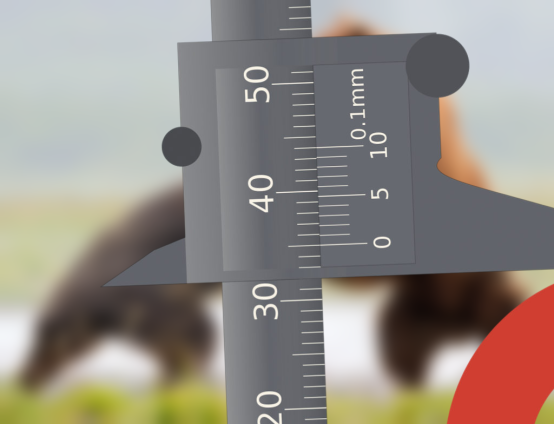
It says 35.0 mm
